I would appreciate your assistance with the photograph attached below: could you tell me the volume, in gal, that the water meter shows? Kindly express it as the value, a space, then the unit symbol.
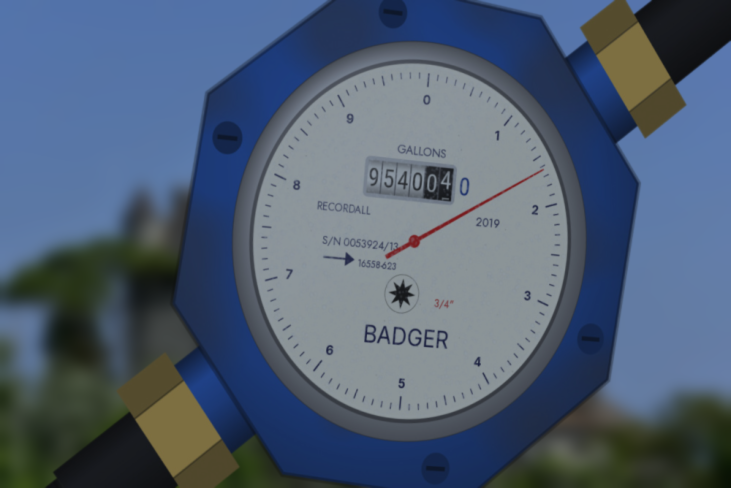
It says 9540041.6 gal
